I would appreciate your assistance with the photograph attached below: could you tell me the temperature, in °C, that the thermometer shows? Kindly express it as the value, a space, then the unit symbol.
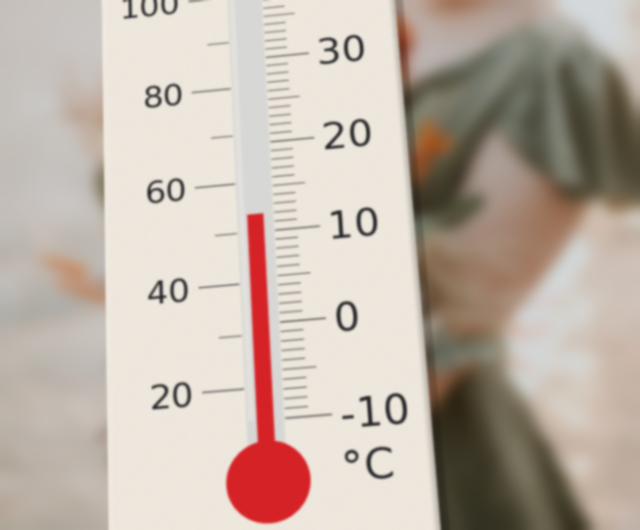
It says 12 °C
